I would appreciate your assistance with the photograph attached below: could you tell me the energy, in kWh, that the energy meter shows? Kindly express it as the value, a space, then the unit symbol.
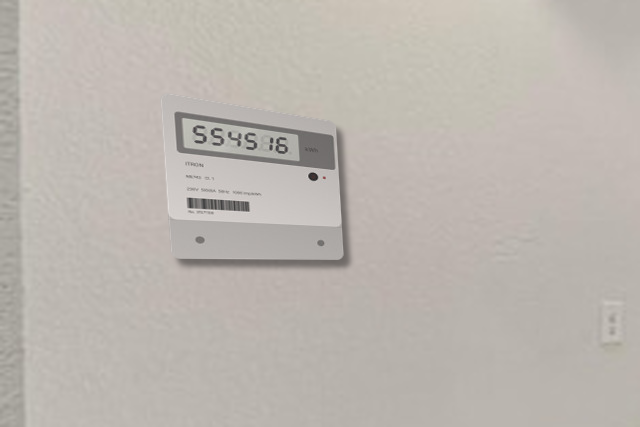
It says 554516 kWh
